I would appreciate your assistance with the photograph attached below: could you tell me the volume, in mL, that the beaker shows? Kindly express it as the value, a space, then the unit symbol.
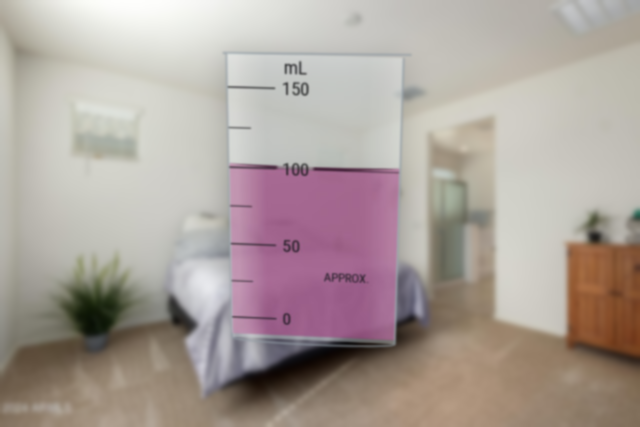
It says 100 mL
